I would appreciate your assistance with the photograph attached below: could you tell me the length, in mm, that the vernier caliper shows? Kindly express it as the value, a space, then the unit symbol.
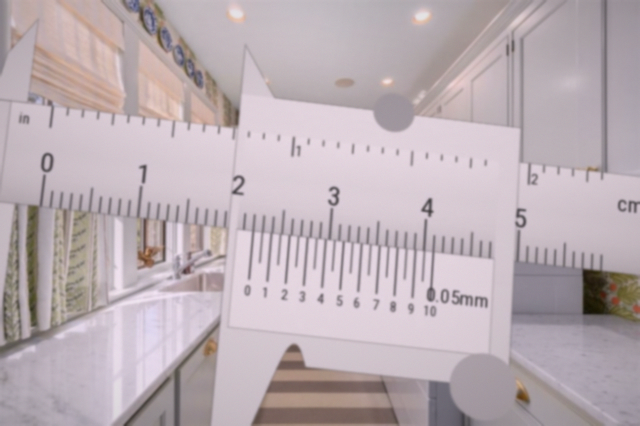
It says 22.0 mm
